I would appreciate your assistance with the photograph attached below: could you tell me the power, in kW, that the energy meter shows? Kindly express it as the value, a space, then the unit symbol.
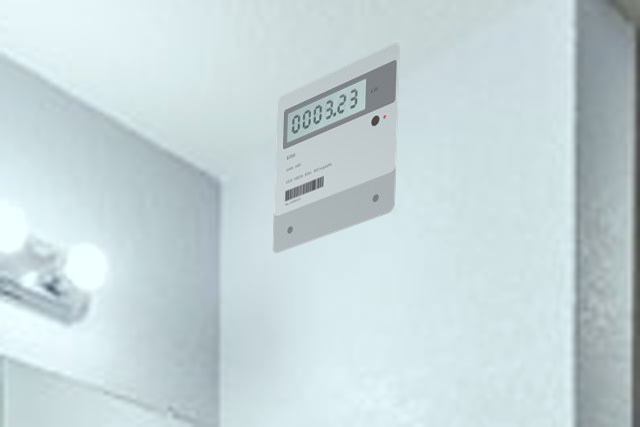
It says 3.23 kW
